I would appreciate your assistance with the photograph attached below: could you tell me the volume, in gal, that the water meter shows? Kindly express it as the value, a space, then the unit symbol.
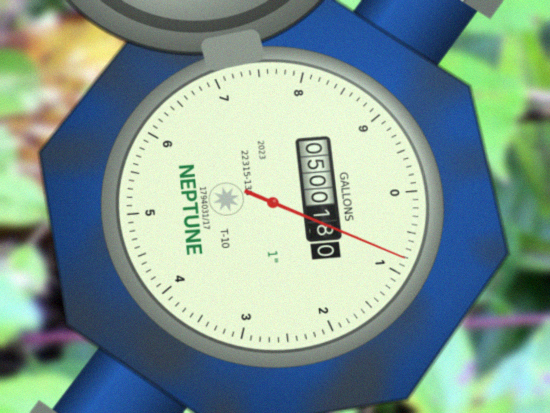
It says 500180.8 gal
